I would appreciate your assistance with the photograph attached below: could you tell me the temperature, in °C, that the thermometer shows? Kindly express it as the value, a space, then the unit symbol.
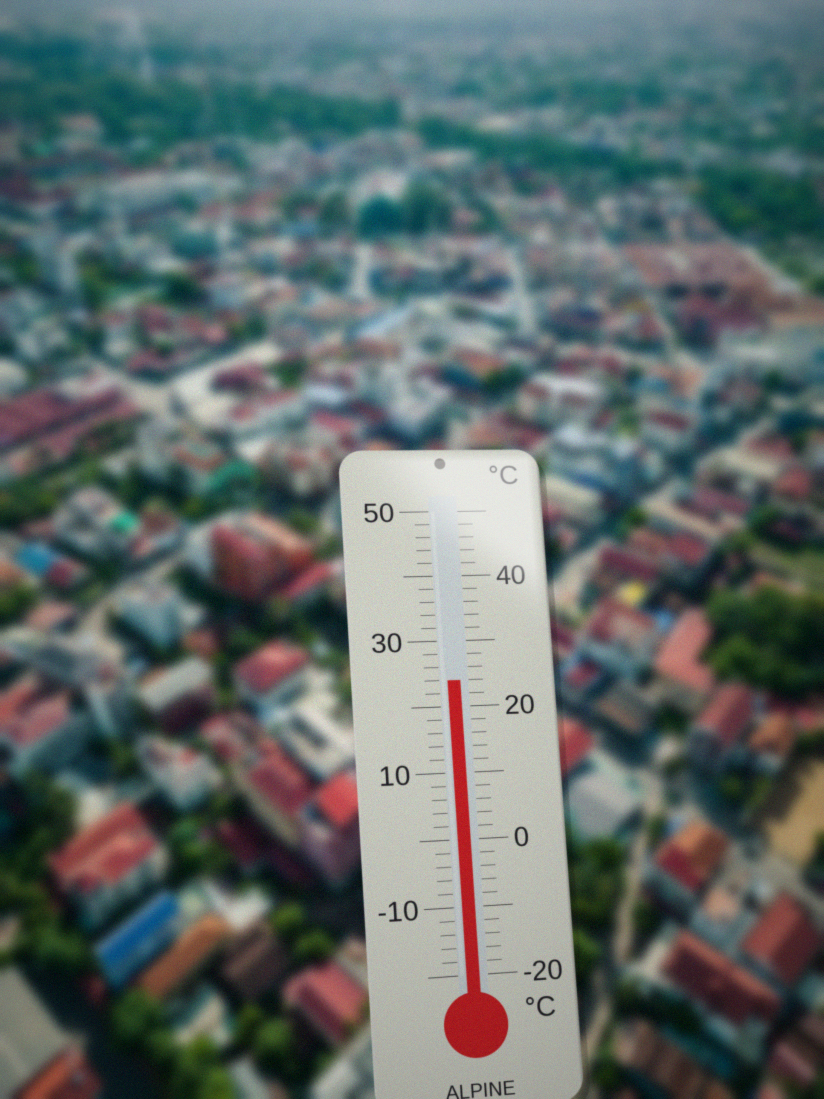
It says 24 °C
